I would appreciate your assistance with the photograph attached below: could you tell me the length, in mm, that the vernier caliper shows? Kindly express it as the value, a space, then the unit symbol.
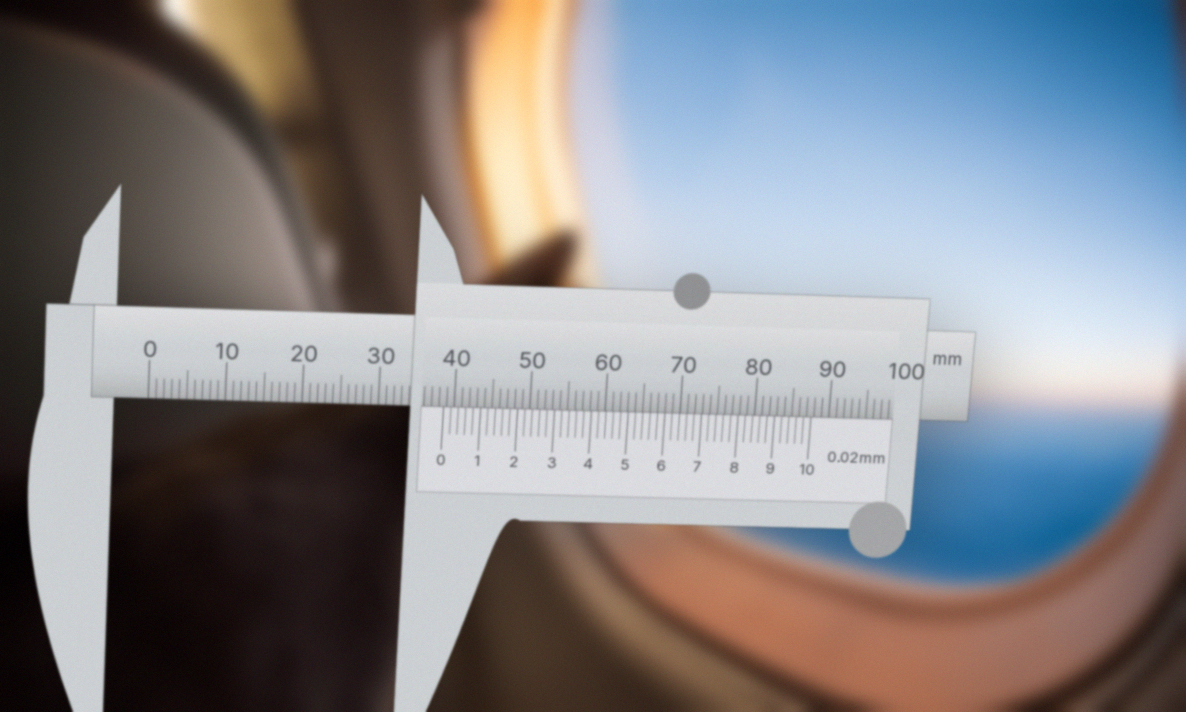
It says 38.6 mm
